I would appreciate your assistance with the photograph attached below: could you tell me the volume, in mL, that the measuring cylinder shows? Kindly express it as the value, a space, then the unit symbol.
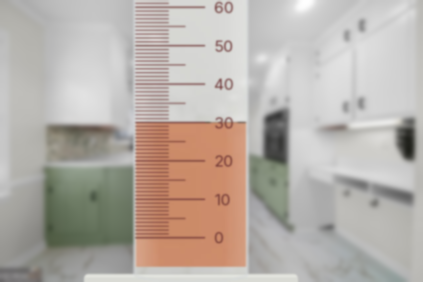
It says 30 mL
